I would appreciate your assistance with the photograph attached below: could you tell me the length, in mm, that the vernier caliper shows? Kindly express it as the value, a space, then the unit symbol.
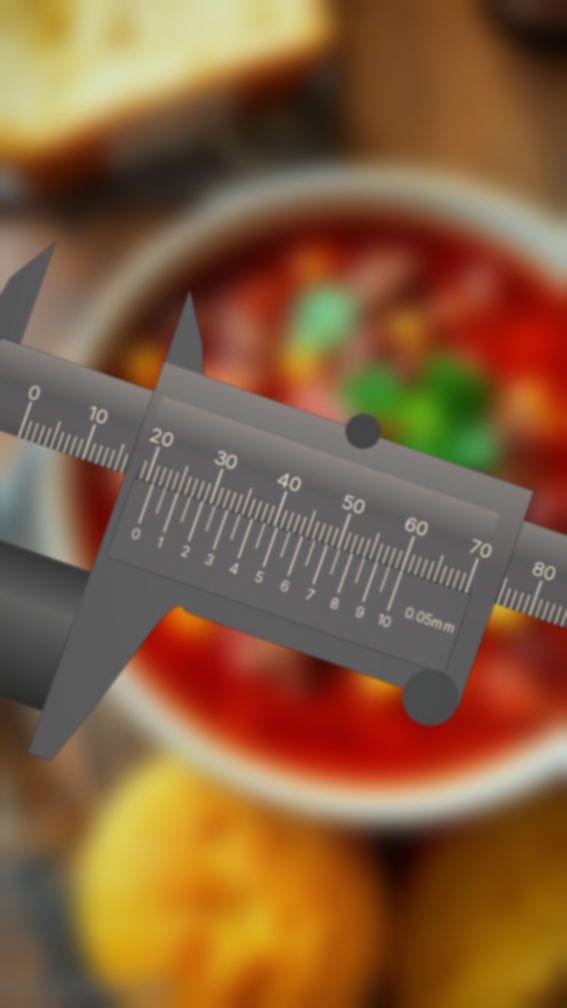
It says 21.0 mm
